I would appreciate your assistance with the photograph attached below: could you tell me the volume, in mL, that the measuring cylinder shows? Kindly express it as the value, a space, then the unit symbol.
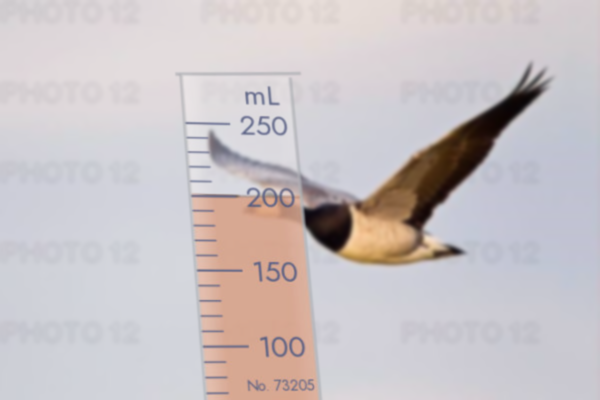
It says 200 mL
